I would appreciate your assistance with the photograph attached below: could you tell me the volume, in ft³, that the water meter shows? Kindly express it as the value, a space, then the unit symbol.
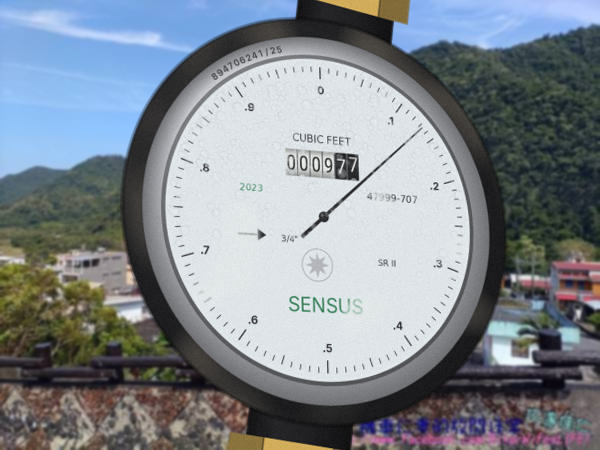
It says 977.13 ft³
